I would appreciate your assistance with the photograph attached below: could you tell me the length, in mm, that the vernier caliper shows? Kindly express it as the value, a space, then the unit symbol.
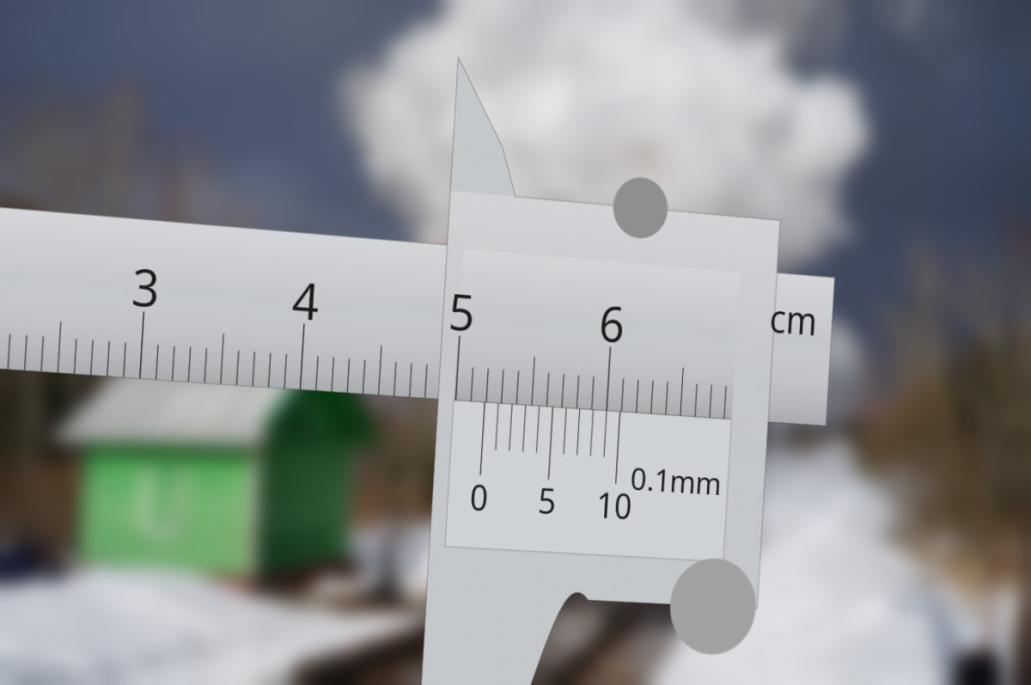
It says 51.9 mm
